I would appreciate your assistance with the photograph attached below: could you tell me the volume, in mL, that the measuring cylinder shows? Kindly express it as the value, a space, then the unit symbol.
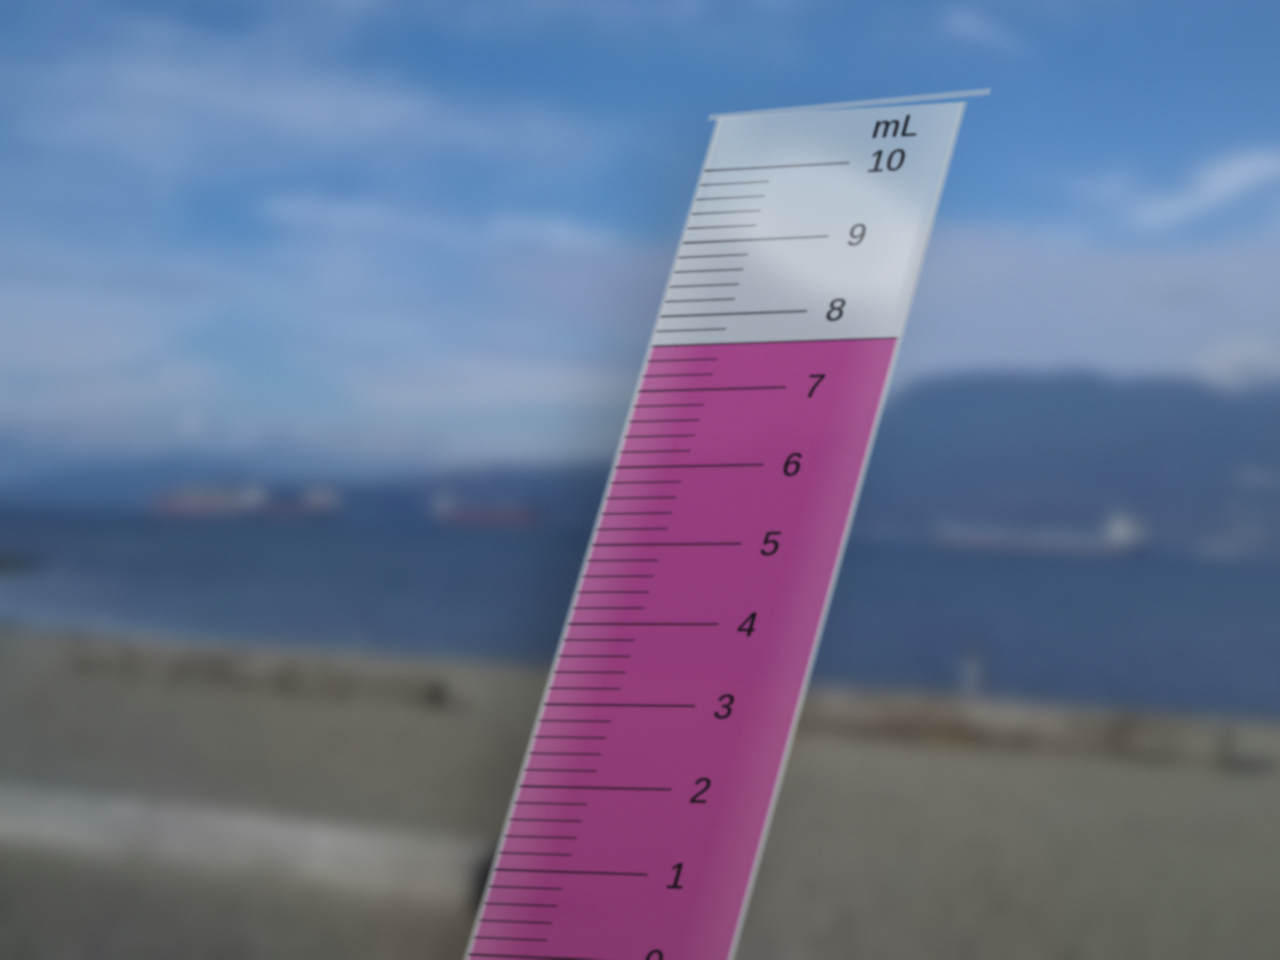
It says 7.6 mL
